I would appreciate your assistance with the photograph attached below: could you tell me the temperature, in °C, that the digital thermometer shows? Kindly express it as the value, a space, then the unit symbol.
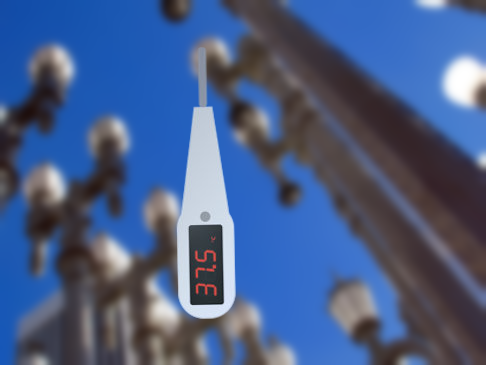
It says 37.5 °C
